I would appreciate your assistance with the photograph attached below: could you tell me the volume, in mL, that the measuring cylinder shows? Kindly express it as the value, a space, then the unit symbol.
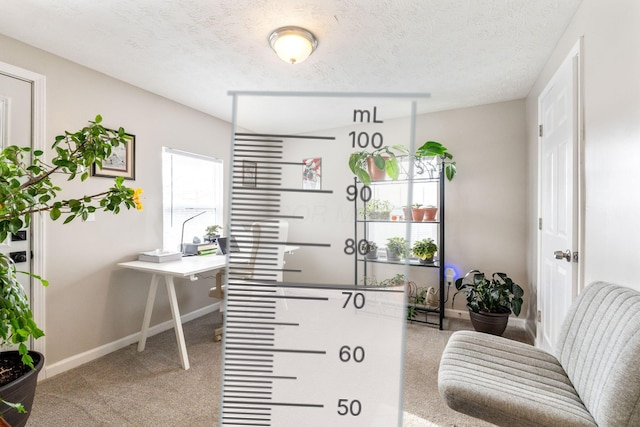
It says 72 mL
